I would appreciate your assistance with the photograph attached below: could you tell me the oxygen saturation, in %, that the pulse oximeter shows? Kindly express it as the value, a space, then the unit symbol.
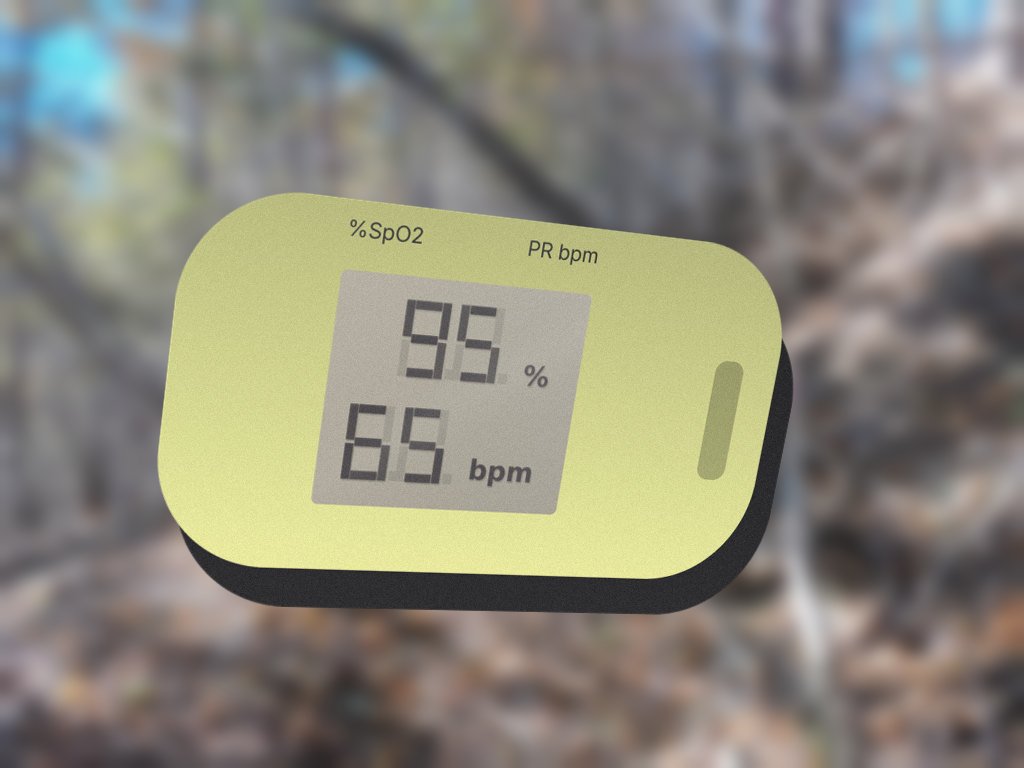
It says 95 %
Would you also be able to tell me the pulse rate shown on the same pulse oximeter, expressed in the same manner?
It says 65 bpm
